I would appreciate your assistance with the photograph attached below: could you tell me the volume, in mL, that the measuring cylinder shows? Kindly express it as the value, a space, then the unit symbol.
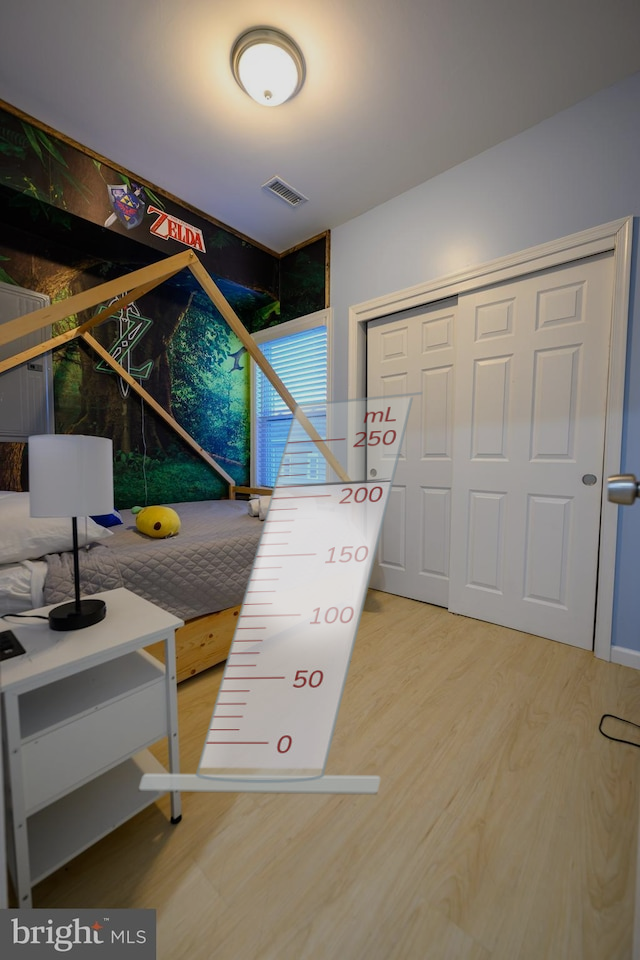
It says 210 mL
